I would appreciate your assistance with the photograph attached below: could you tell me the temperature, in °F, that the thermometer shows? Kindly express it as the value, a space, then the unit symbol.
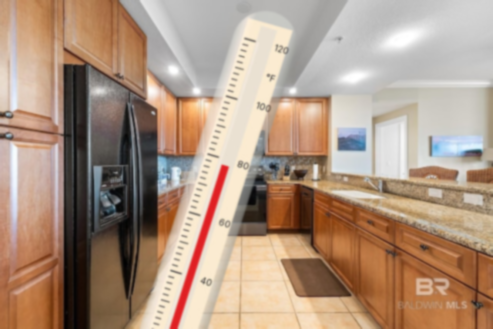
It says 78 °F
